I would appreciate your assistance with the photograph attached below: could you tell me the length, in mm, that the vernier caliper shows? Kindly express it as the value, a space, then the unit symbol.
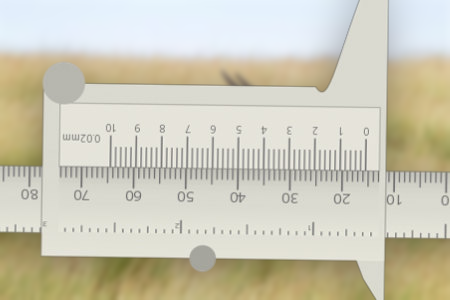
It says 15.5 mm
